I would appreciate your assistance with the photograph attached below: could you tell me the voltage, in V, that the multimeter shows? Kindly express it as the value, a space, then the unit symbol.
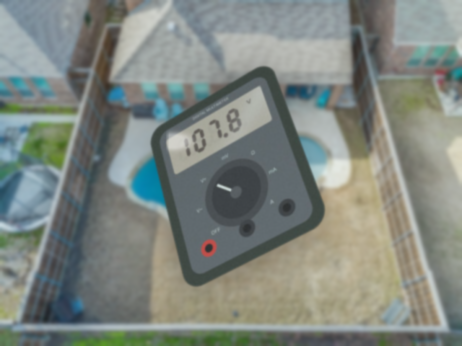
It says 107.8 V
